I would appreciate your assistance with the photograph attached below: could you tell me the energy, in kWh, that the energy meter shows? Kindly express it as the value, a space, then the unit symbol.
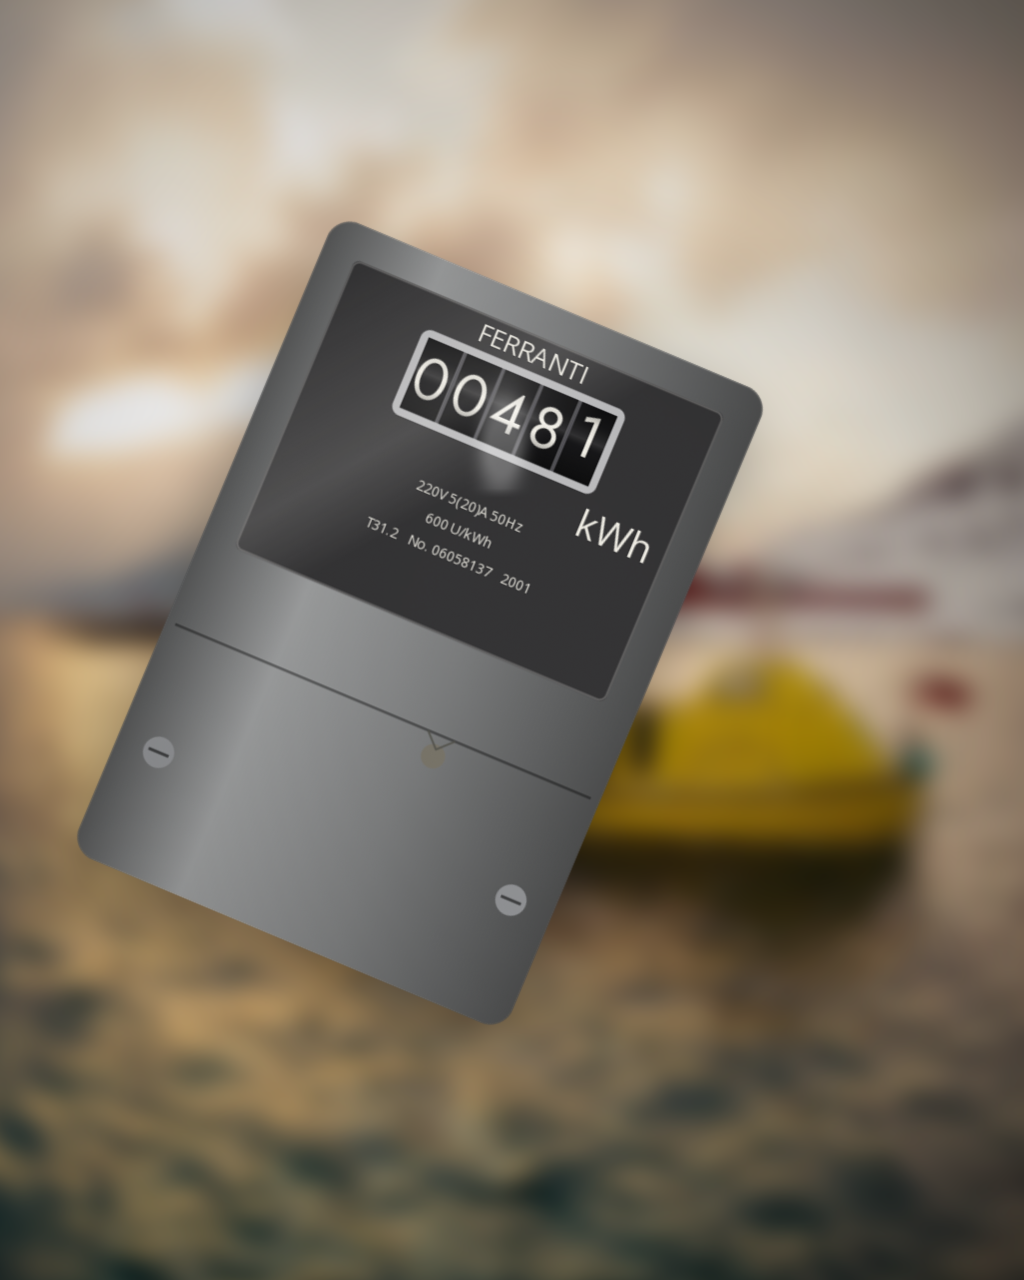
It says 481 kWh
